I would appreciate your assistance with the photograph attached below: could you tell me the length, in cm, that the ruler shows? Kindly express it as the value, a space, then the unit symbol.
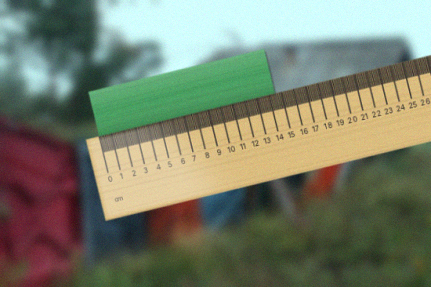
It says 14.5 cm
